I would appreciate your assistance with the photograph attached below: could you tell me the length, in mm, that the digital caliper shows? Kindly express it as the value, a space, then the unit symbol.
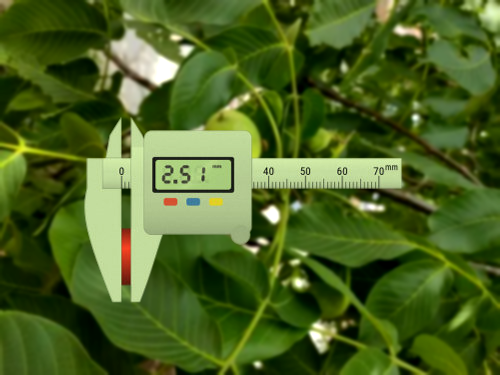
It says 2.51 mm
